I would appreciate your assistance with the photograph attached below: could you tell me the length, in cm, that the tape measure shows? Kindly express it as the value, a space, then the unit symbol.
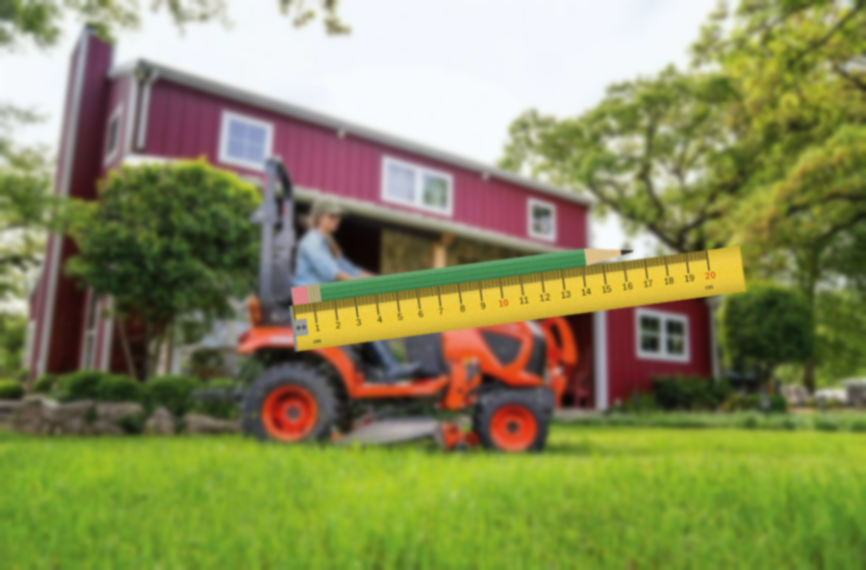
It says 16.5 cm
